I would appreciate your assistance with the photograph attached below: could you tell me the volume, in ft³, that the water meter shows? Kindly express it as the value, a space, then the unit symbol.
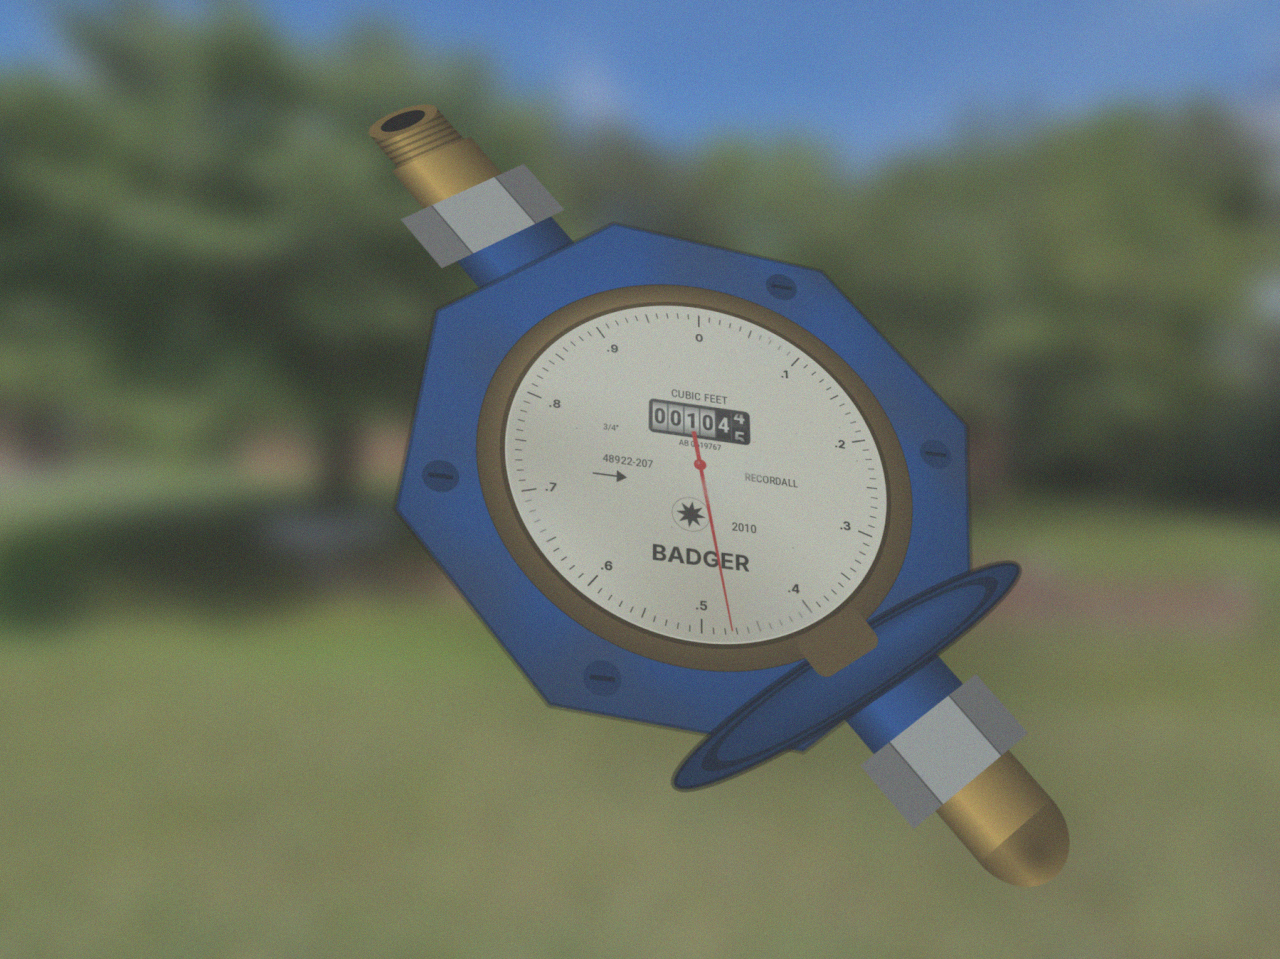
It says 1044.47 ft³
